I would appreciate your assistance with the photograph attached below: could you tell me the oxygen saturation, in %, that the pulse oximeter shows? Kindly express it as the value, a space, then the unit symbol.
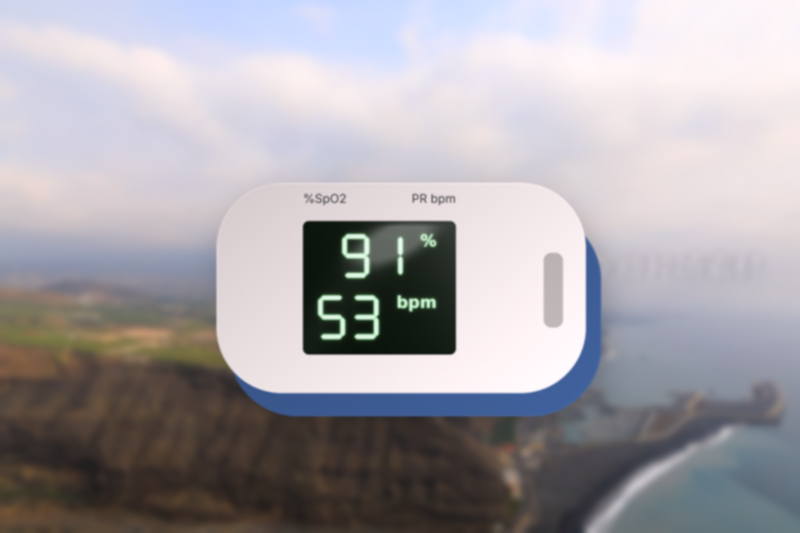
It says 91 %
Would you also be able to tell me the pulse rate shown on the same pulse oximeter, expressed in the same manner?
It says 53 bpm
